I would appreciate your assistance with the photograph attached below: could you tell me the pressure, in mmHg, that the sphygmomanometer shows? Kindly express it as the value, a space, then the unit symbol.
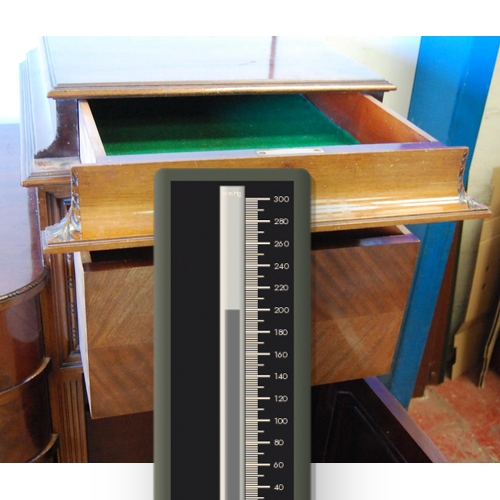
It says 200 mmHg
